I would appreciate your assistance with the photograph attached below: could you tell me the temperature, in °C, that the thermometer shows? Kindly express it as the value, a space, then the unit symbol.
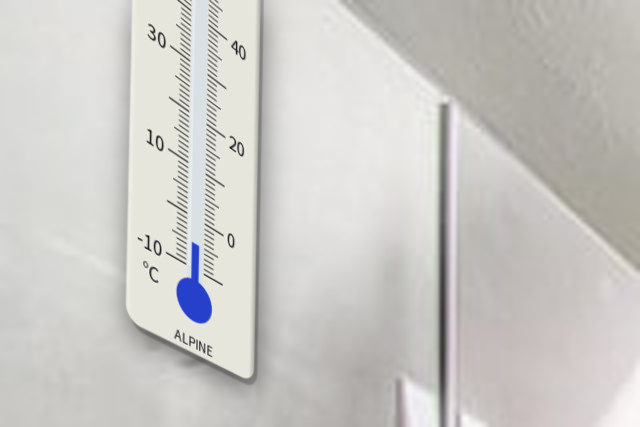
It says -5 °C
